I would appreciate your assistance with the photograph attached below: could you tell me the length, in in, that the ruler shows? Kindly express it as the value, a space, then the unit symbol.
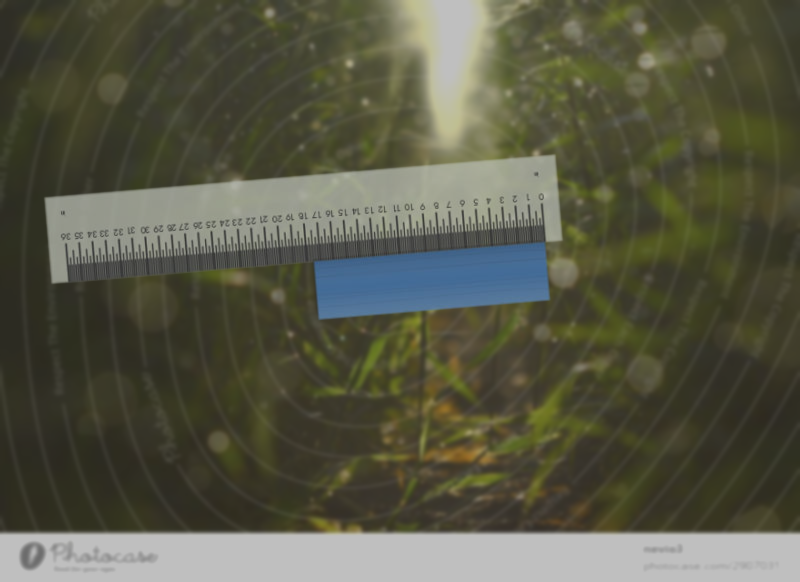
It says 17.5 in
